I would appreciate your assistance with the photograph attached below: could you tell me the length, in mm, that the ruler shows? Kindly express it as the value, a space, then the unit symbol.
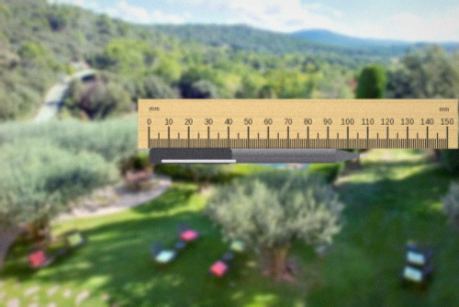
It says 110 mm
